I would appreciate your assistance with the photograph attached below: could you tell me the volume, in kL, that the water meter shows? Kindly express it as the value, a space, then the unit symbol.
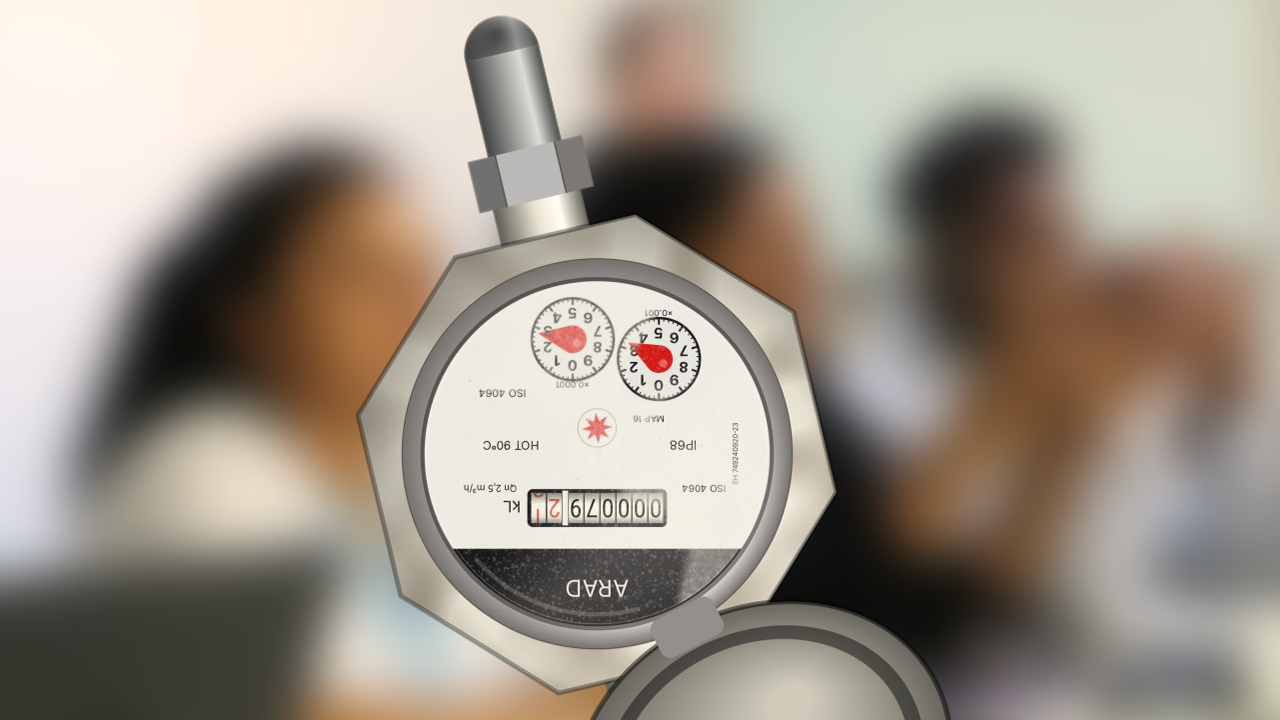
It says 79.2132 kL
